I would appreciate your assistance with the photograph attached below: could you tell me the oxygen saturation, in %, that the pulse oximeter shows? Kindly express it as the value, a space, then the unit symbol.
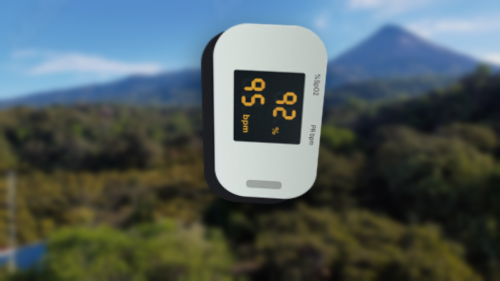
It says 92 %
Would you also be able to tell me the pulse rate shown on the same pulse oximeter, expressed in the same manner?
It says 95 bpm
